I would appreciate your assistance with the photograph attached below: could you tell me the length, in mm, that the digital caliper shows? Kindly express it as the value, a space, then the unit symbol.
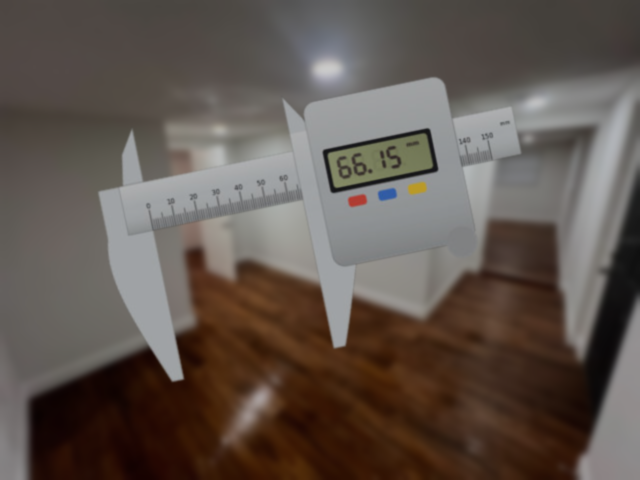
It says 66.15 mm
